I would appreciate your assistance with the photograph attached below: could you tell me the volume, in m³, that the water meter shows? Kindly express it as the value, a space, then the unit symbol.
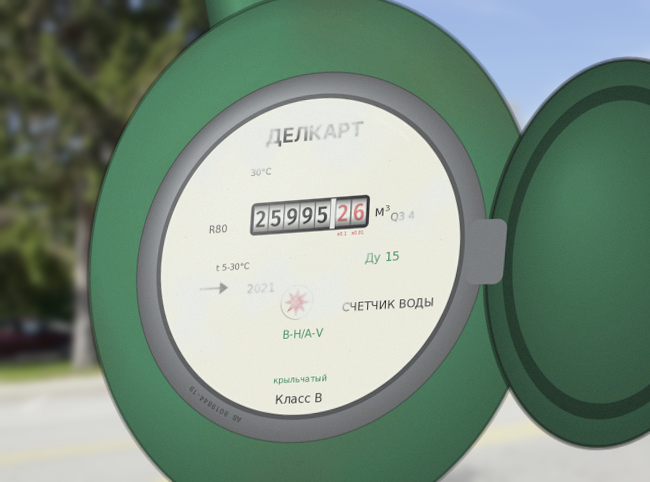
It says 25995.26 m³
